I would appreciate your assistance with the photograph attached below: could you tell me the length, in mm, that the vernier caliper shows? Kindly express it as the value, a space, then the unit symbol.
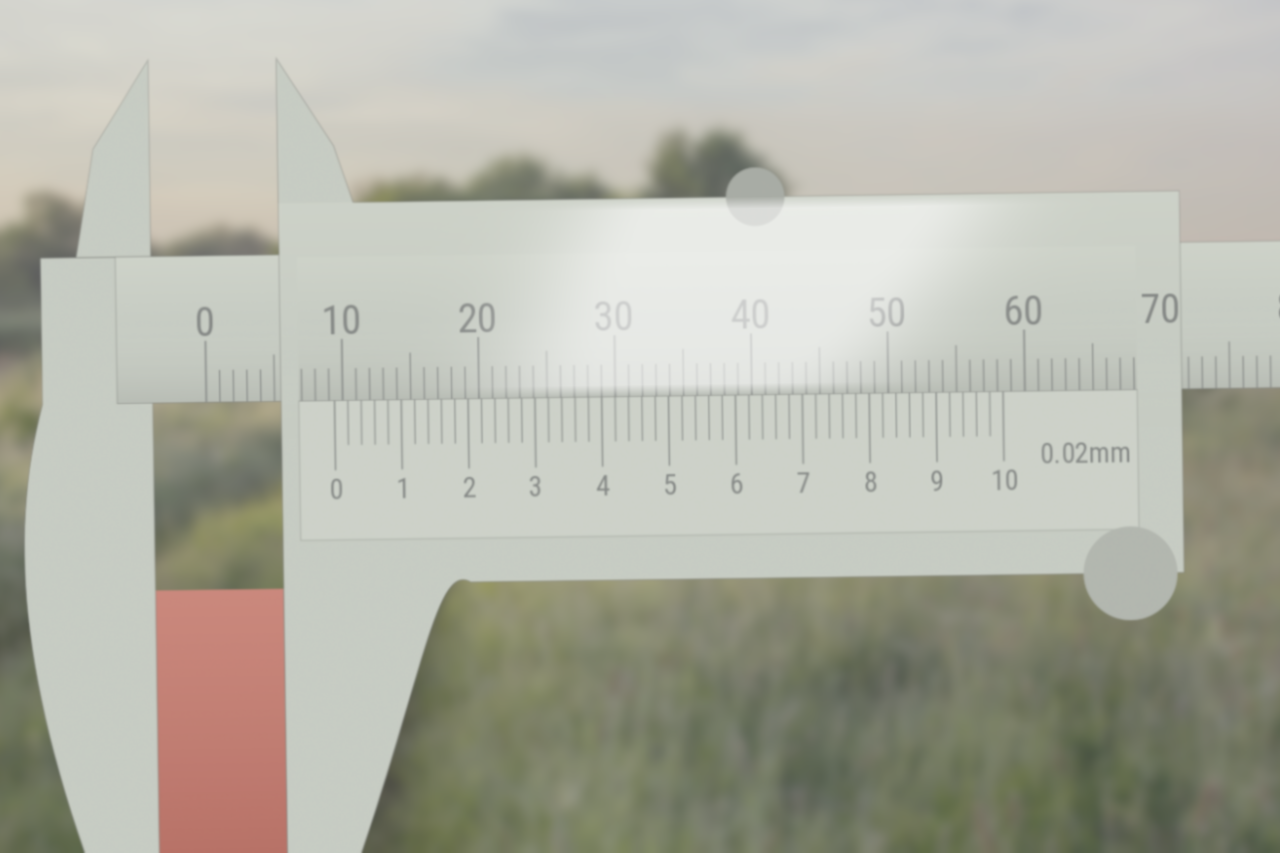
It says 9.4 mm
